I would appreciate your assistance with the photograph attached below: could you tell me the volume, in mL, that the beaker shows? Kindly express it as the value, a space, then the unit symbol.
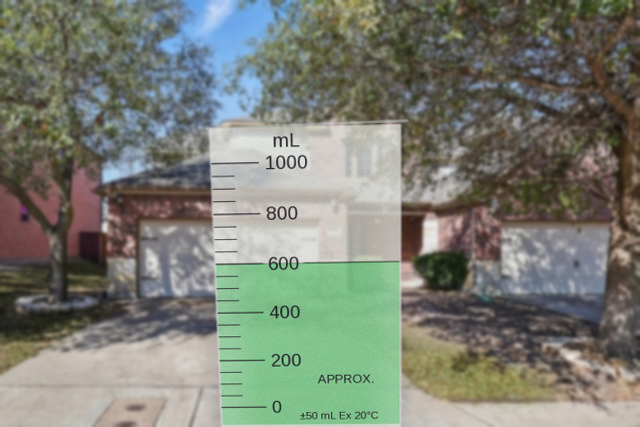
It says 600 mL
